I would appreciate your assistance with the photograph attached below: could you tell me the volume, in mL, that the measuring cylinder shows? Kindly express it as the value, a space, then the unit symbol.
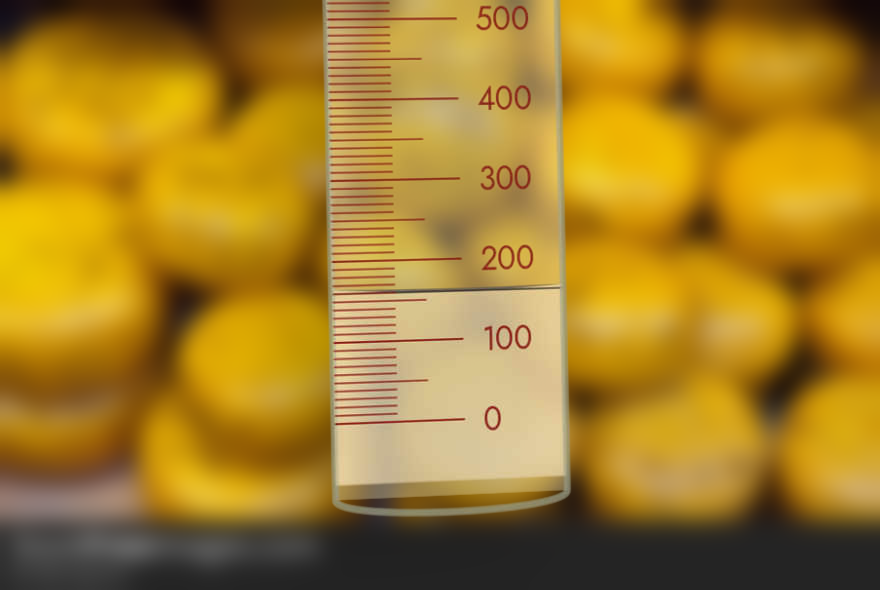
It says 160 mL
